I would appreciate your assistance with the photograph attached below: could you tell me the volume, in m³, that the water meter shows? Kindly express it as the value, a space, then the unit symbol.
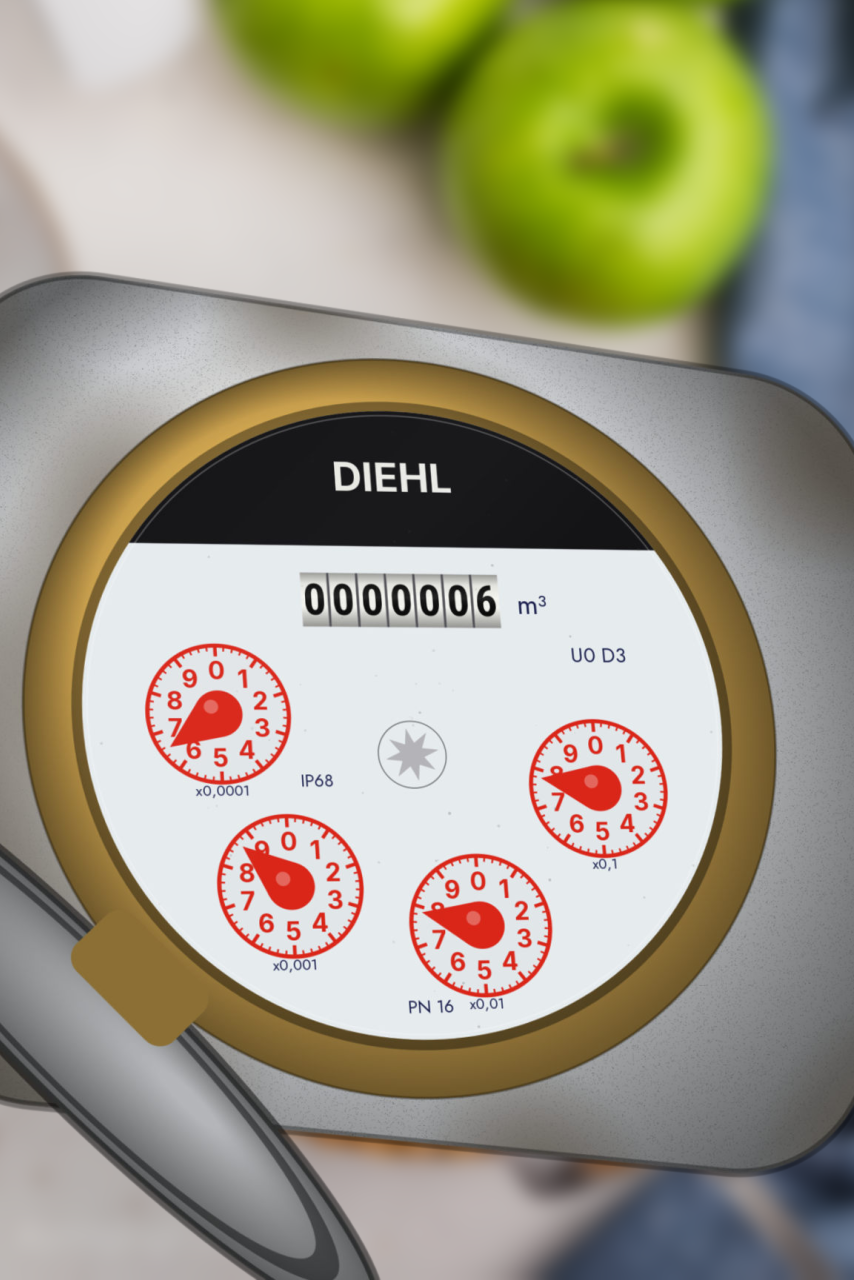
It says 6.7786 m³
